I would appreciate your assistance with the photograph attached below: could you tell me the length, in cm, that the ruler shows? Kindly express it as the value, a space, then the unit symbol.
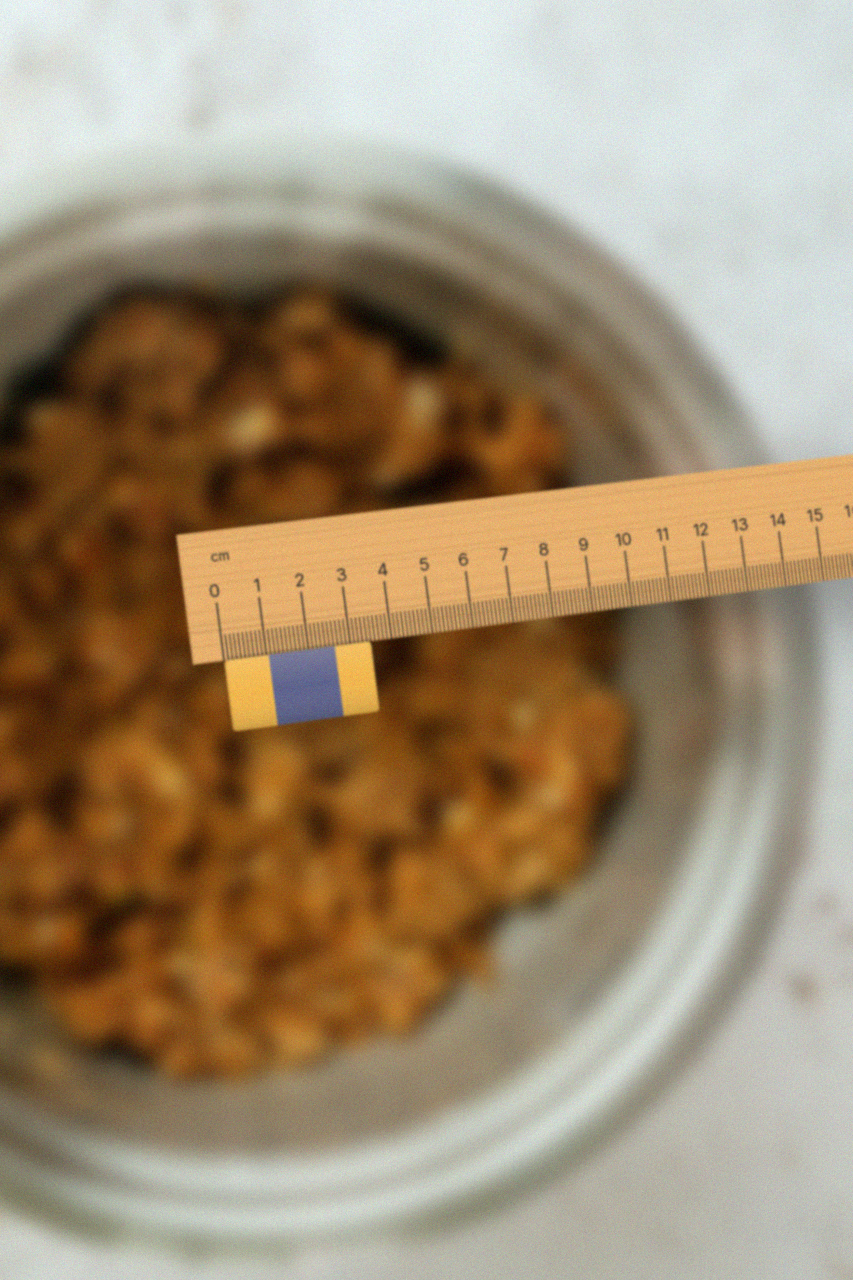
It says 3.5 cm
